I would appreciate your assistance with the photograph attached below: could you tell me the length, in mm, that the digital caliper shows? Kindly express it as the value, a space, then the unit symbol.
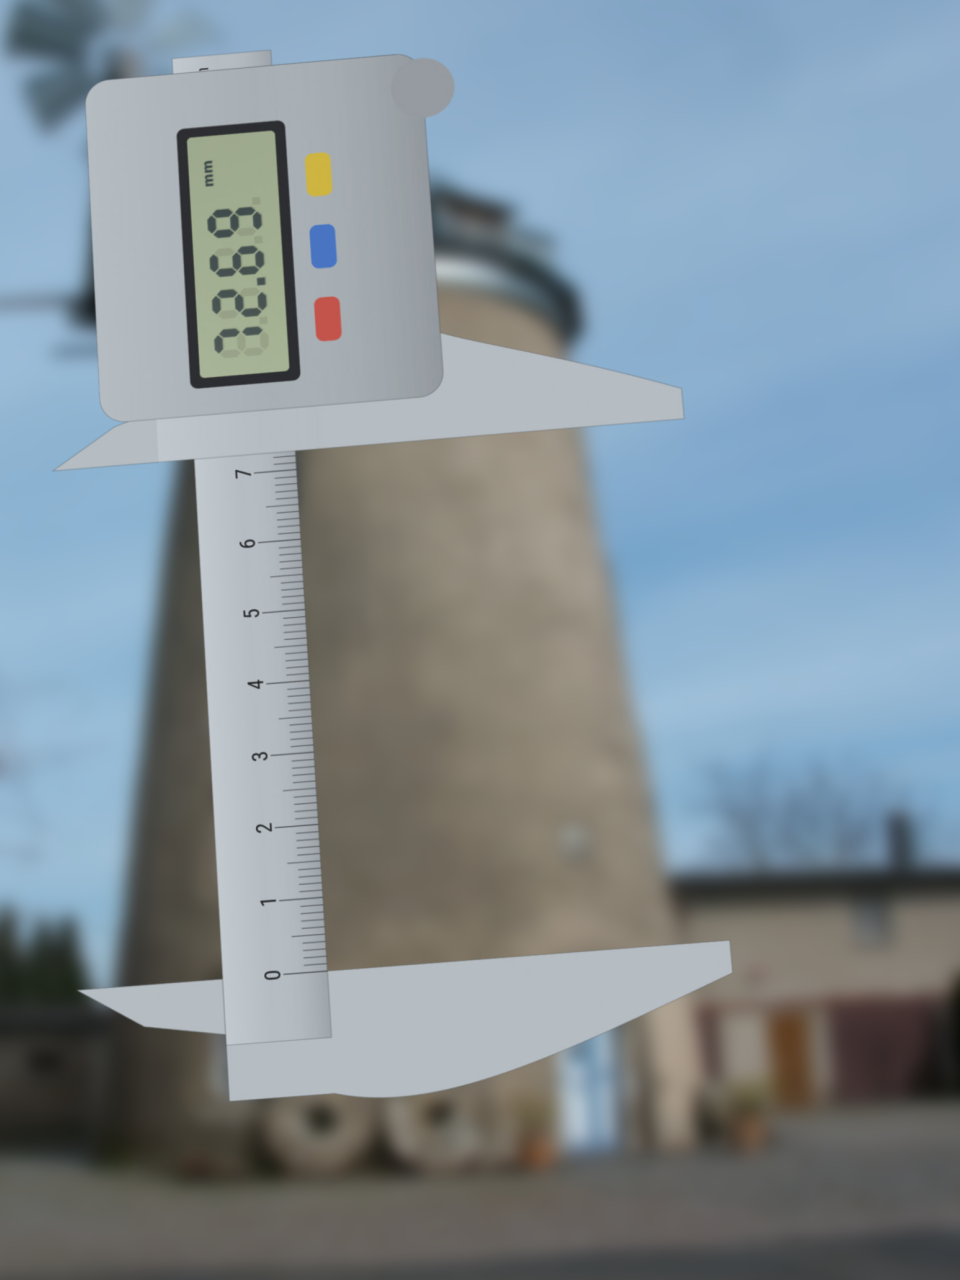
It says 72.69 mm
